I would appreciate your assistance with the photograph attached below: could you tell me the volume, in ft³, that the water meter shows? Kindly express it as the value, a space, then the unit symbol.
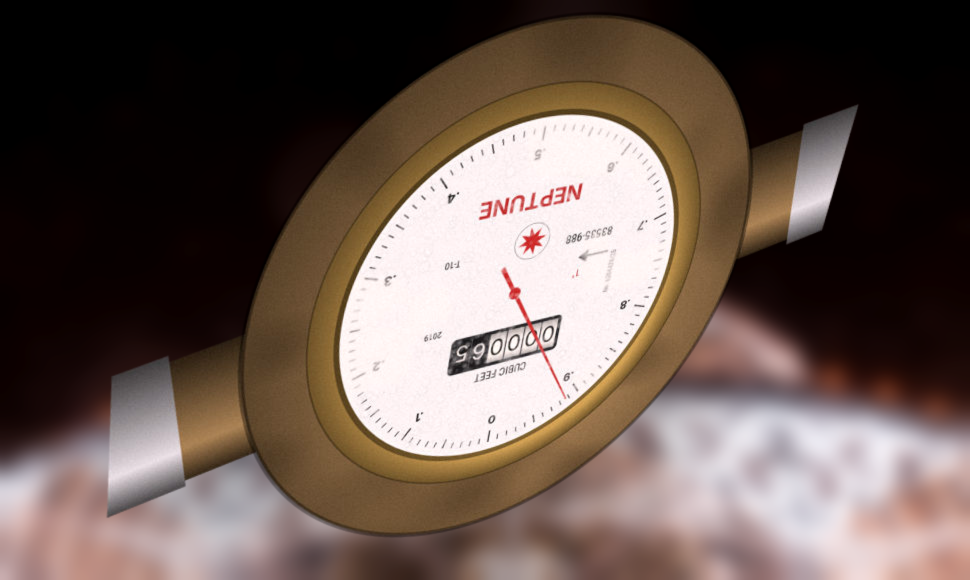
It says 64.91 ft³
